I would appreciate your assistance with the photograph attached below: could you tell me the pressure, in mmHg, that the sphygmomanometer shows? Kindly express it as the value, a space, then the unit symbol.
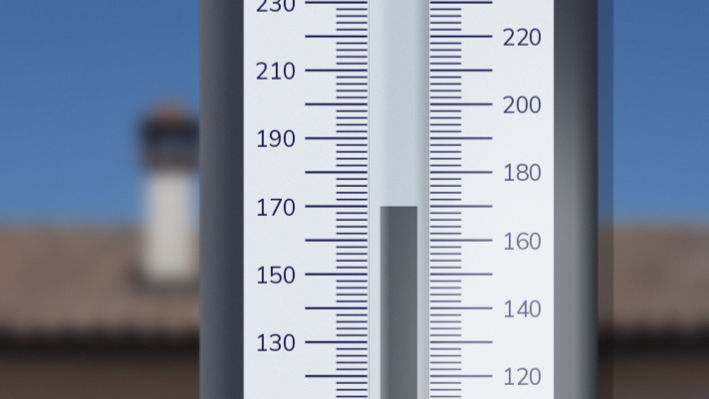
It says 170 mmHg
